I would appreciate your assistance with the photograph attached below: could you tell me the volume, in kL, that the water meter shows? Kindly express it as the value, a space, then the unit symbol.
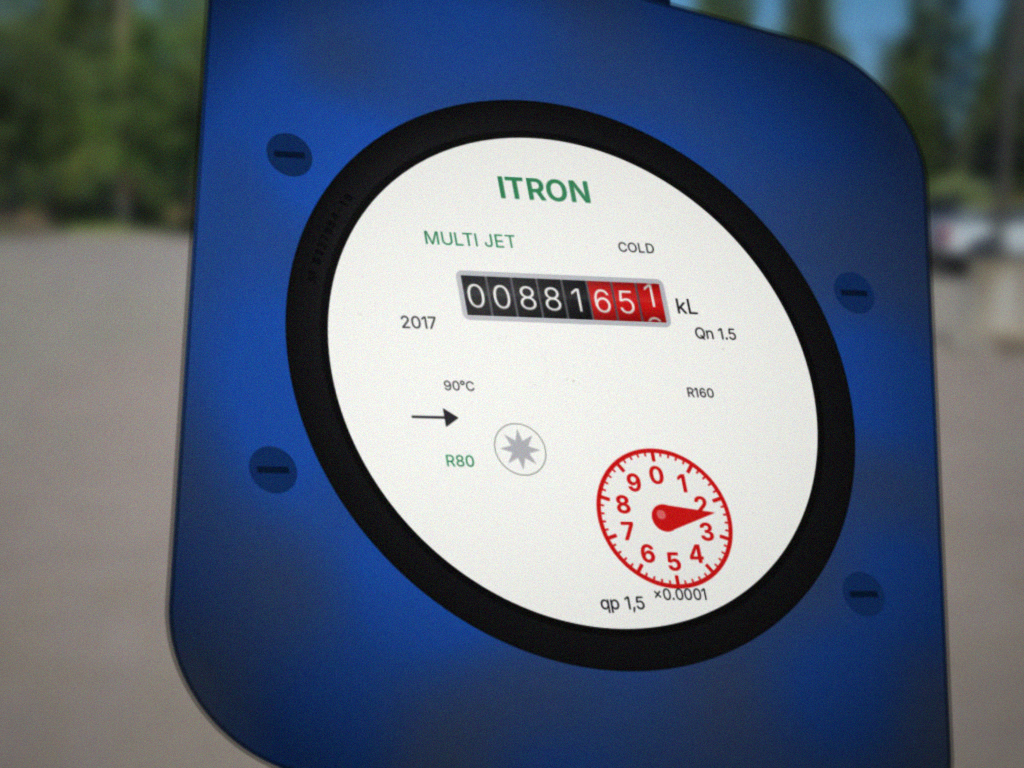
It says 881.6512 kL
